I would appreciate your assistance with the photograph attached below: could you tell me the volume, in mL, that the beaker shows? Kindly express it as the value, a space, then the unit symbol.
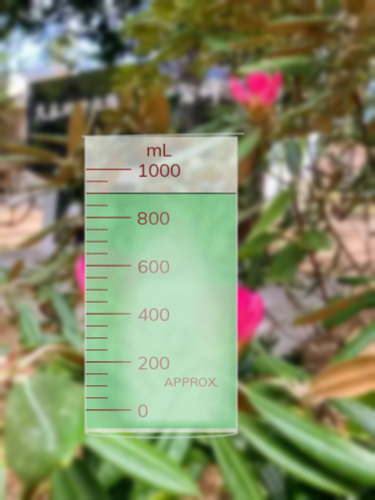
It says 900 mL
